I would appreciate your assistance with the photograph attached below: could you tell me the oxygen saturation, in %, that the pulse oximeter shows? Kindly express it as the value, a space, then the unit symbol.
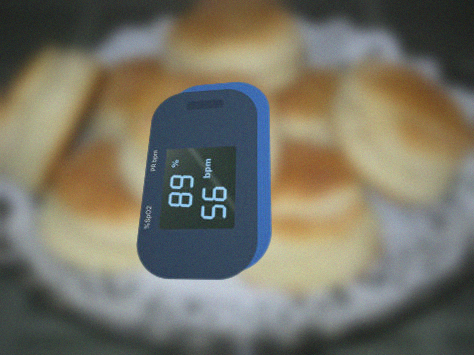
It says 89 %
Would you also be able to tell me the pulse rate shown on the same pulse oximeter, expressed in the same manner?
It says 56 bpm
